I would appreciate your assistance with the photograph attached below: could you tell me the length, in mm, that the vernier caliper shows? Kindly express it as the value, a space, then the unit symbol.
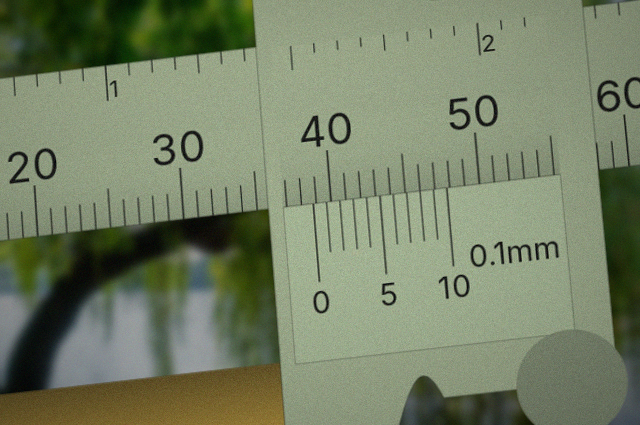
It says 38.8 mm
